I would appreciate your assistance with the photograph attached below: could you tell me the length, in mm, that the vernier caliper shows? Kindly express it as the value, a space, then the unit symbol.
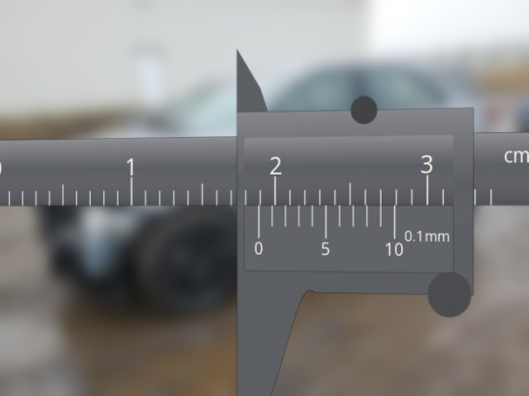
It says 18.9 mm
